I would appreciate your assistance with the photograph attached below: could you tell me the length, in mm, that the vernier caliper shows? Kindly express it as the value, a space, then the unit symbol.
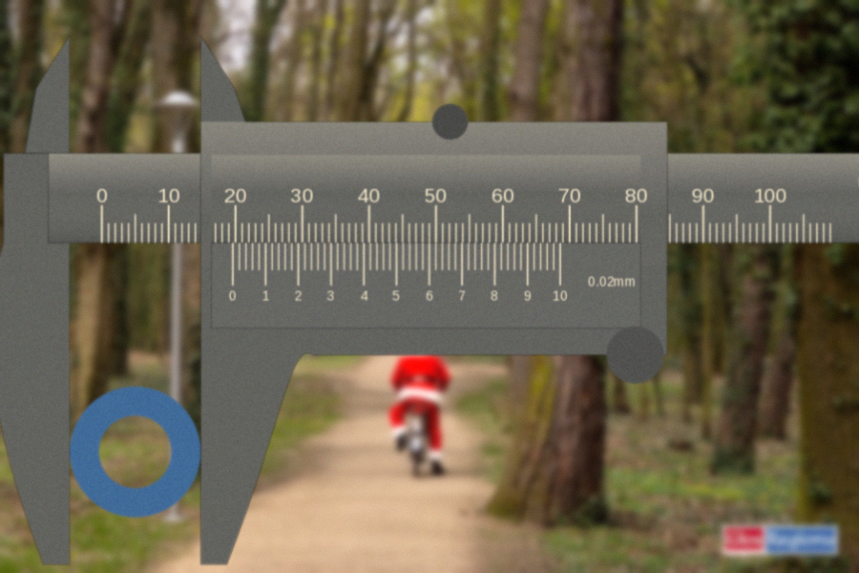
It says 19.6 mm
